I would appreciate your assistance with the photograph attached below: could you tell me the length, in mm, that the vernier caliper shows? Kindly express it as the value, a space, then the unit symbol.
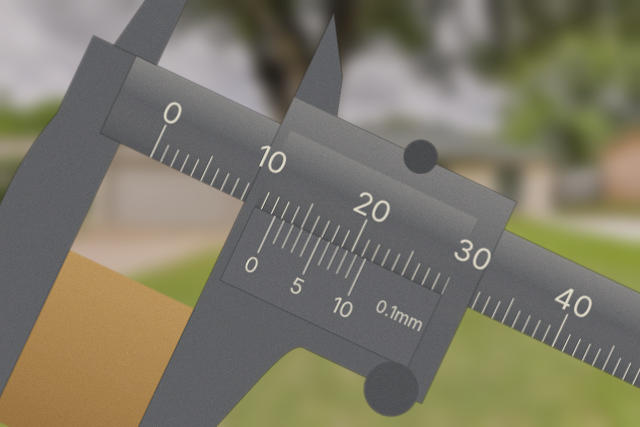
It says 12.4 mm
